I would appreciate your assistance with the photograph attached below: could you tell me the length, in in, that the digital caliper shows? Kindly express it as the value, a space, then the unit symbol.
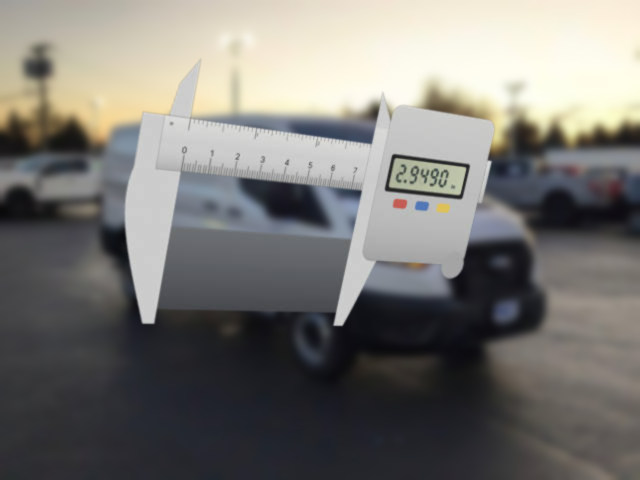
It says 2.9490 in
